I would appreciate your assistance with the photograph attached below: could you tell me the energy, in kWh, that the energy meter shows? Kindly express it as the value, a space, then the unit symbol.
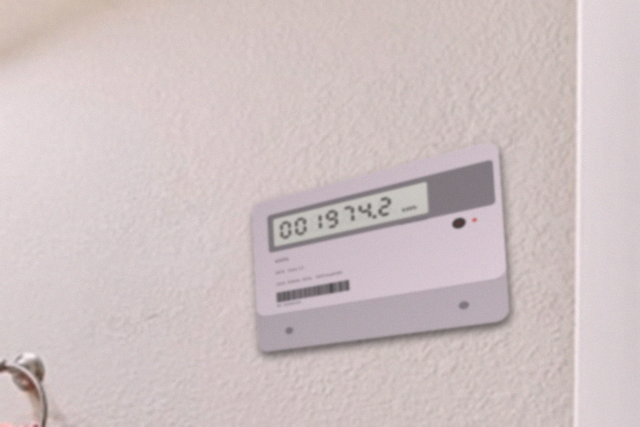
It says 1974.2 kWh
